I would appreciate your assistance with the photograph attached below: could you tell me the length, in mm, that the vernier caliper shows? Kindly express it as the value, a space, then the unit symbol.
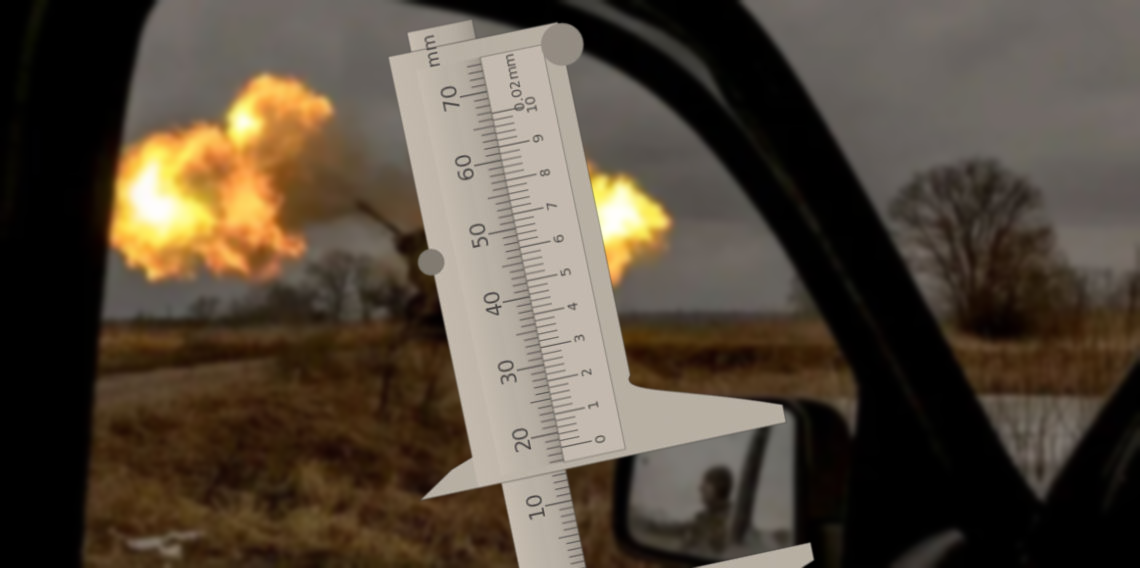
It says 17.8 mm
